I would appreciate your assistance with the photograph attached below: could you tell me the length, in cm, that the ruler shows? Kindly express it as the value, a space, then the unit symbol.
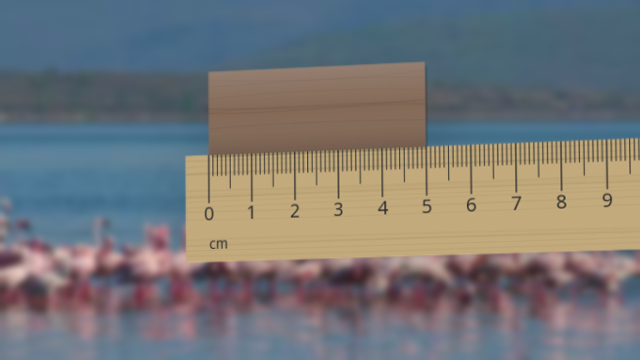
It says 5 cm
